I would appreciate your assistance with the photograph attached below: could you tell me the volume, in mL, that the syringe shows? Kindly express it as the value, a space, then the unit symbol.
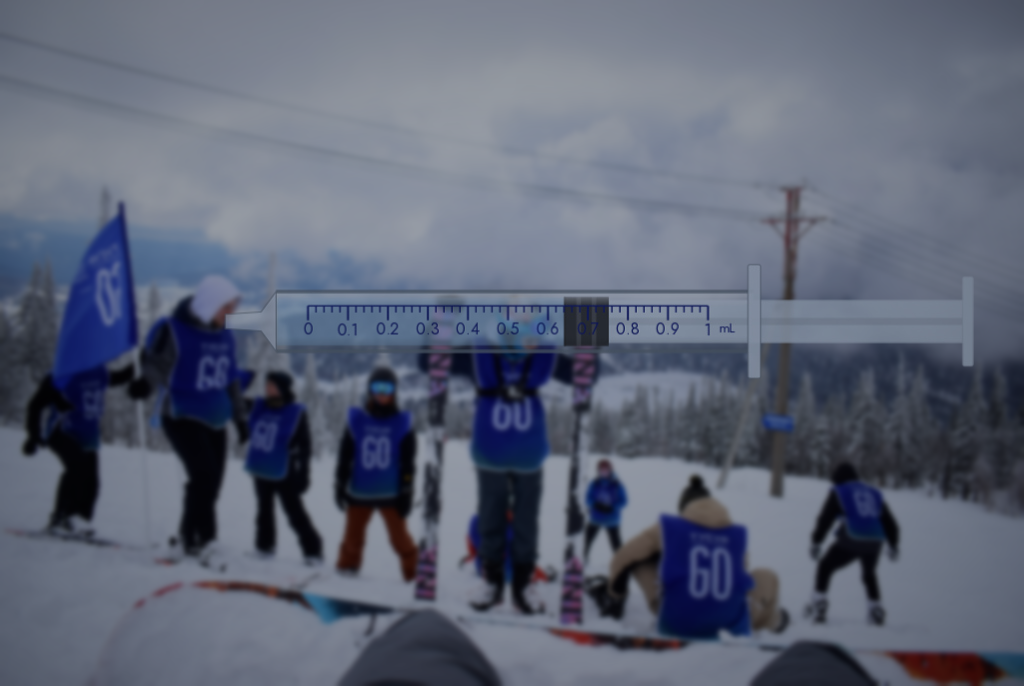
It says 0.64 mL
